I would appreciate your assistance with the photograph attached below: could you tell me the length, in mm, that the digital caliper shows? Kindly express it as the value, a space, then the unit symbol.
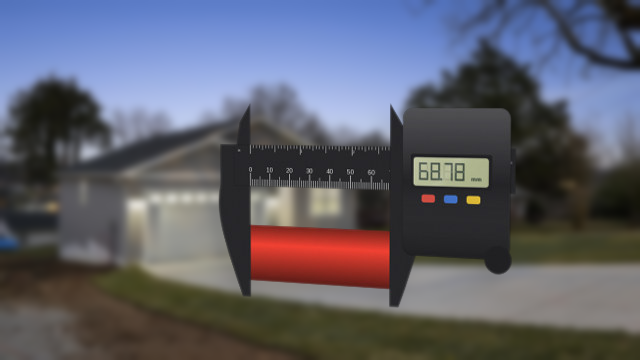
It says 68.78 mm
